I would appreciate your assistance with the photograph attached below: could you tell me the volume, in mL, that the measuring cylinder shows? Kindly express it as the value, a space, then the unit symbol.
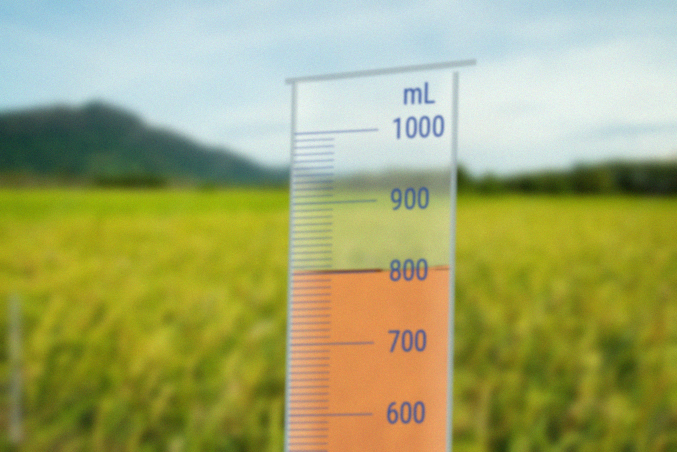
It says 800 mL
